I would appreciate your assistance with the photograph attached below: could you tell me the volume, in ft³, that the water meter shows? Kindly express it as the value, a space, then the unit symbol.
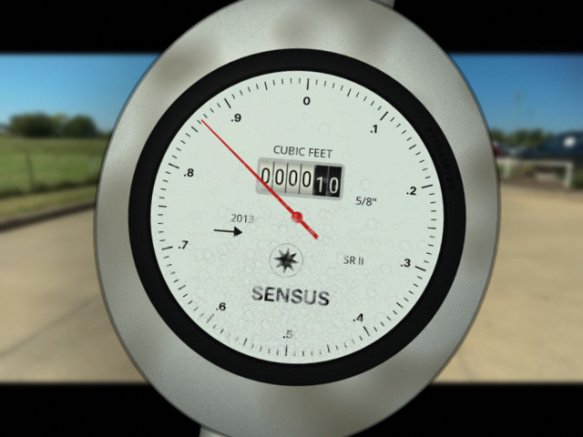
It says 9.86 ft³
